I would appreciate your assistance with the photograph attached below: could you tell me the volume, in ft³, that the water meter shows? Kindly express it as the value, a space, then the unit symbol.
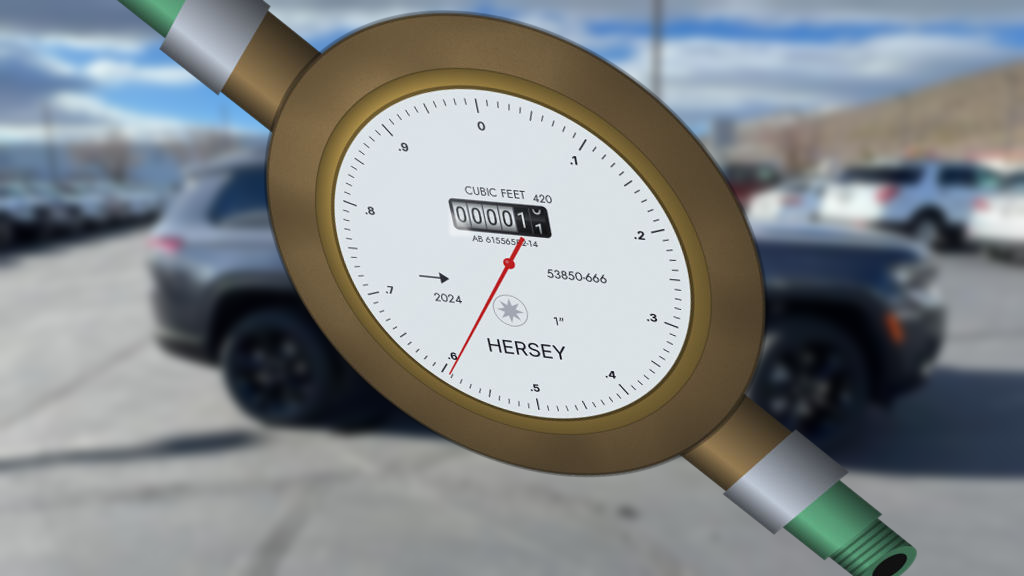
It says 10.59 ft³
